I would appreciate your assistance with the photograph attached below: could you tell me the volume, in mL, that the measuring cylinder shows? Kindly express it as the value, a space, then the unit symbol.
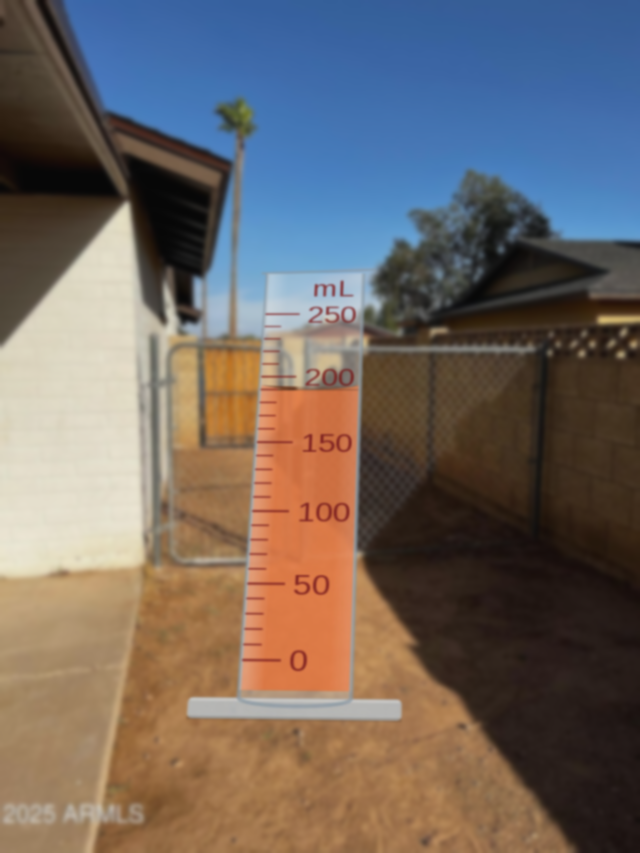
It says 190 mL
